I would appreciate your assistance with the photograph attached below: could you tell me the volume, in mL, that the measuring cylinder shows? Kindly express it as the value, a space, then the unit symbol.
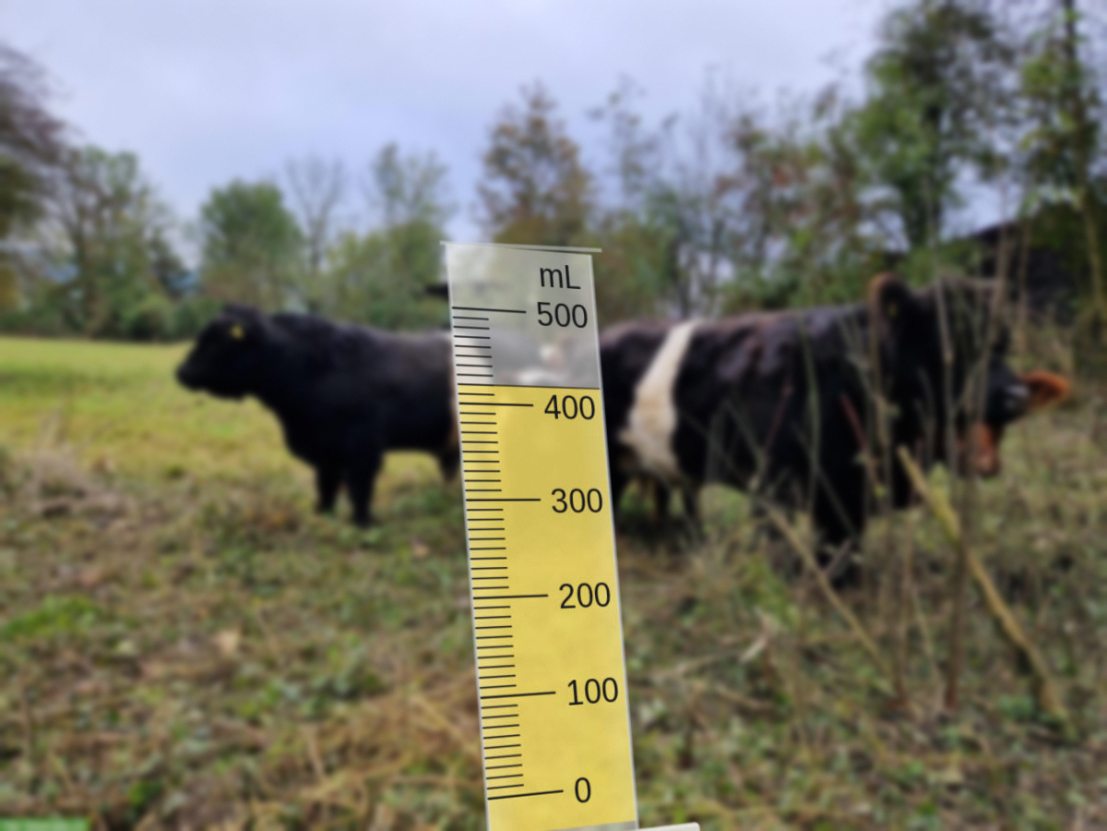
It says 420 mL
